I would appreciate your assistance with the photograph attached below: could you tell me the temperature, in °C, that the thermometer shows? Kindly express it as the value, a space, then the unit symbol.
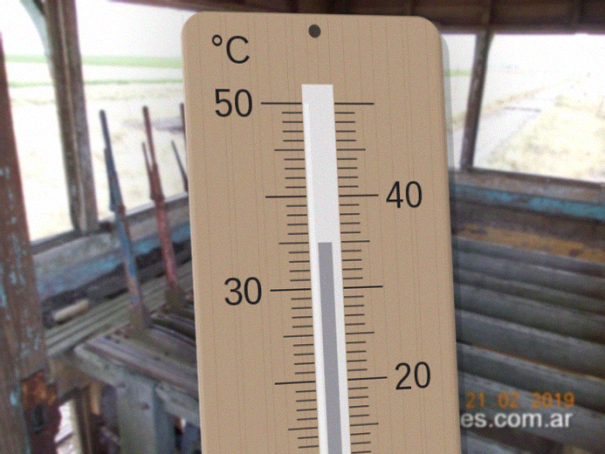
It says 35 °C
